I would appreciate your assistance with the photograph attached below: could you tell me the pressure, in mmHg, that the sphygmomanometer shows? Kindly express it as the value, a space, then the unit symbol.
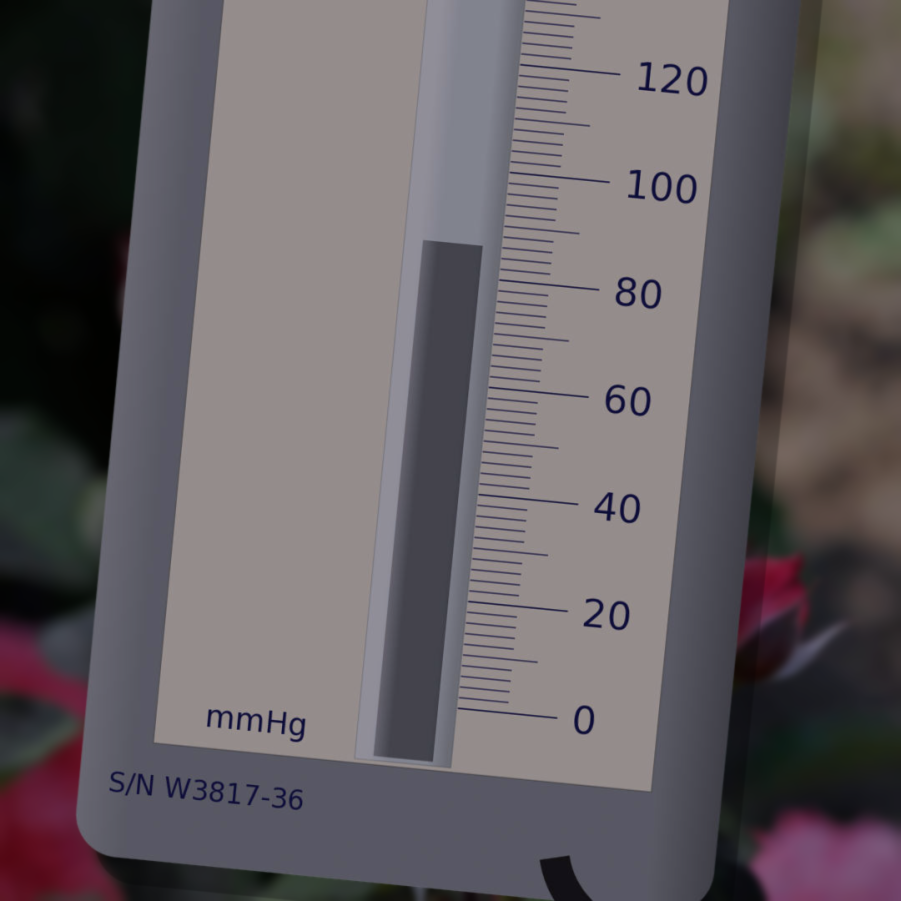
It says 86 mmHg
